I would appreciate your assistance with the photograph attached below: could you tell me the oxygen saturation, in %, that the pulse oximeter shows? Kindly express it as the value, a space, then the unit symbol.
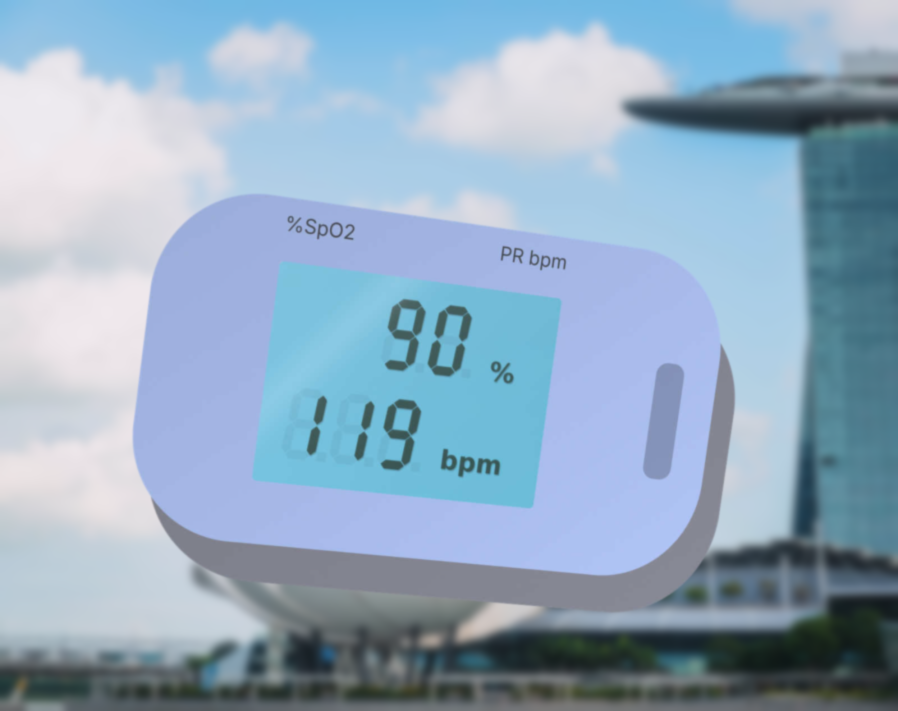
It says 90 %
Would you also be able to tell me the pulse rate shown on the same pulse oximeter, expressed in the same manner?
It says 119 bpm
